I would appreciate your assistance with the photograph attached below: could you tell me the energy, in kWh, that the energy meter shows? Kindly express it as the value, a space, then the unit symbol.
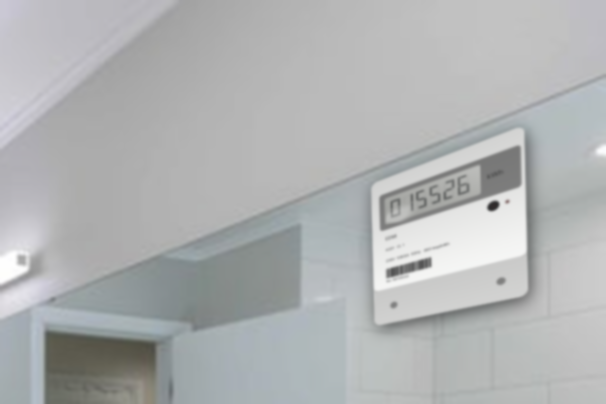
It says 15526 kWh
